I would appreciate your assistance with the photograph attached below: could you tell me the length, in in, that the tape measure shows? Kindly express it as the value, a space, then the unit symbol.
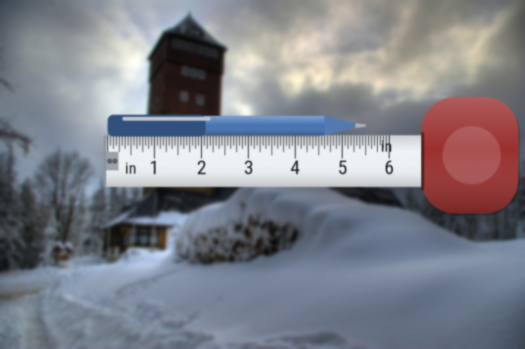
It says 5.5 in
